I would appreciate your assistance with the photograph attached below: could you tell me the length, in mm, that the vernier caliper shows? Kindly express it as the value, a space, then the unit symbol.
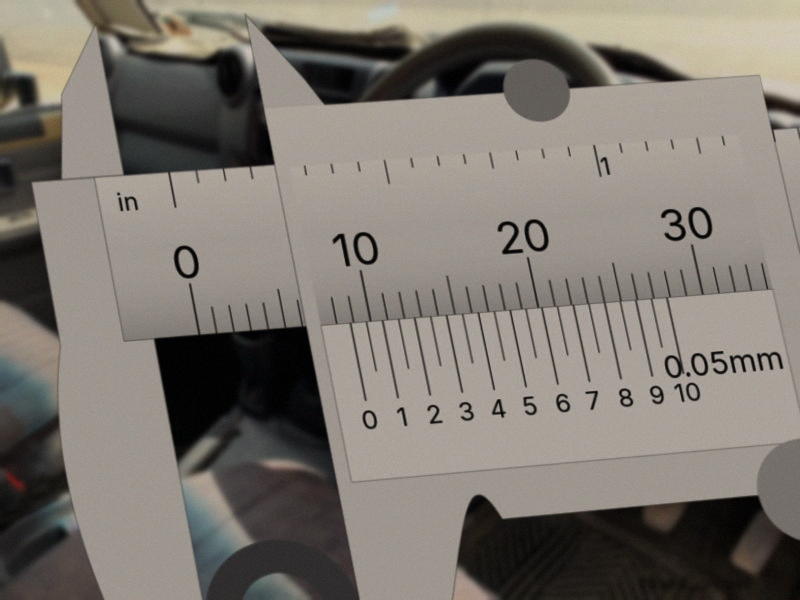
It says 8.8 mm
